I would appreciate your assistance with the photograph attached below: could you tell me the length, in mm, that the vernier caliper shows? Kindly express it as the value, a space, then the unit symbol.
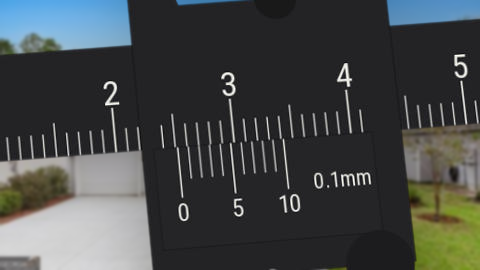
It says 25.2 mm
